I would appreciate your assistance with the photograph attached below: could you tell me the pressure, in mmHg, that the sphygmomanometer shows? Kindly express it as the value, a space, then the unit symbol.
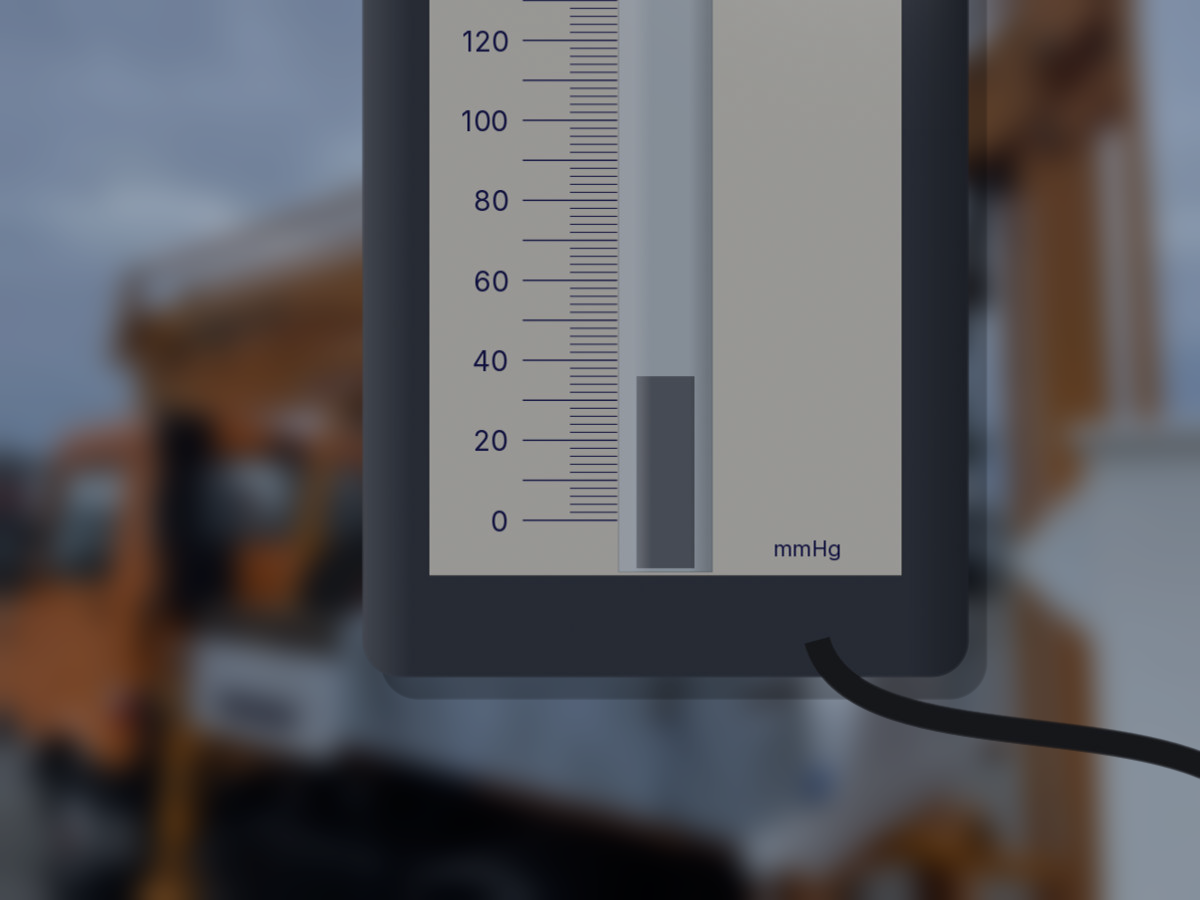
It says 36 mmHg
